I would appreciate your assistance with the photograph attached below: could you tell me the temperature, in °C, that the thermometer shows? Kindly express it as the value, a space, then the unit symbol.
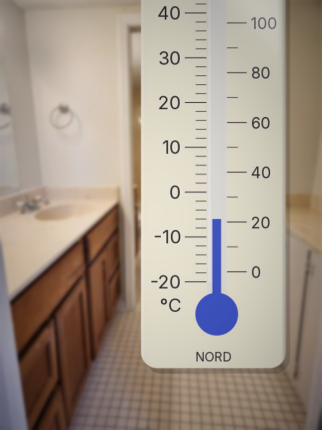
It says -6 °C
